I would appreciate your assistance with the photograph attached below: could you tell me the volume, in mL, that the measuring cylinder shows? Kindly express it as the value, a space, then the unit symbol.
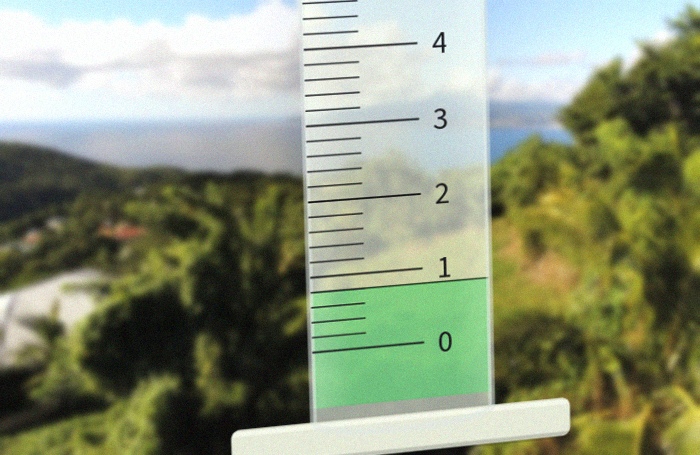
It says 0.8 mL
